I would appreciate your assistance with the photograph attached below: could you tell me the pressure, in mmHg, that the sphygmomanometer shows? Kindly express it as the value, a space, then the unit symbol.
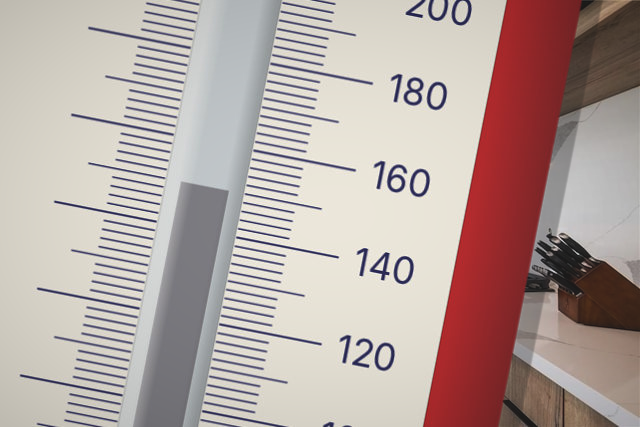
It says 150 mmHg
